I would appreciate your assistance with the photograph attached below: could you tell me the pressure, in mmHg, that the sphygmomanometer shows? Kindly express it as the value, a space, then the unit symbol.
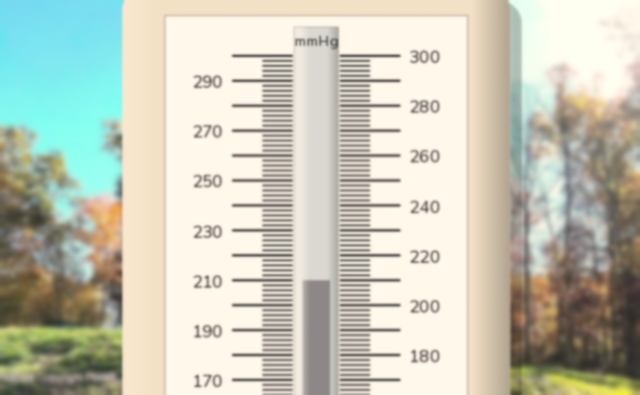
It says 210 mmHg
